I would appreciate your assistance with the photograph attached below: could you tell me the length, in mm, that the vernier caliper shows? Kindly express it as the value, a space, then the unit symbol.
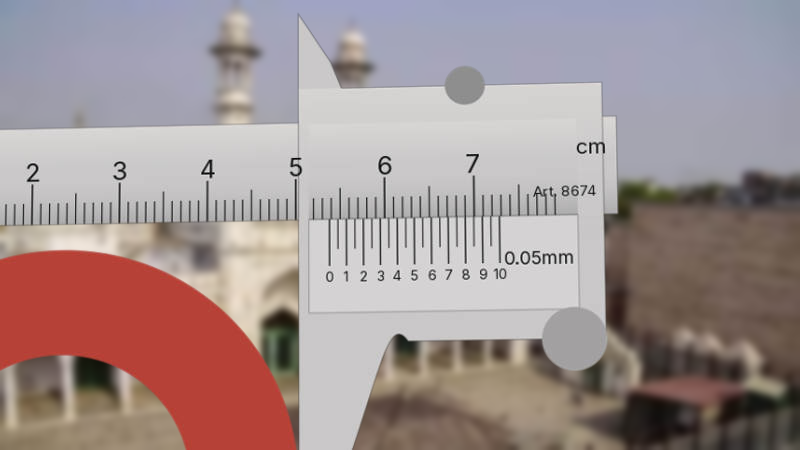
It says 53.8 mm
